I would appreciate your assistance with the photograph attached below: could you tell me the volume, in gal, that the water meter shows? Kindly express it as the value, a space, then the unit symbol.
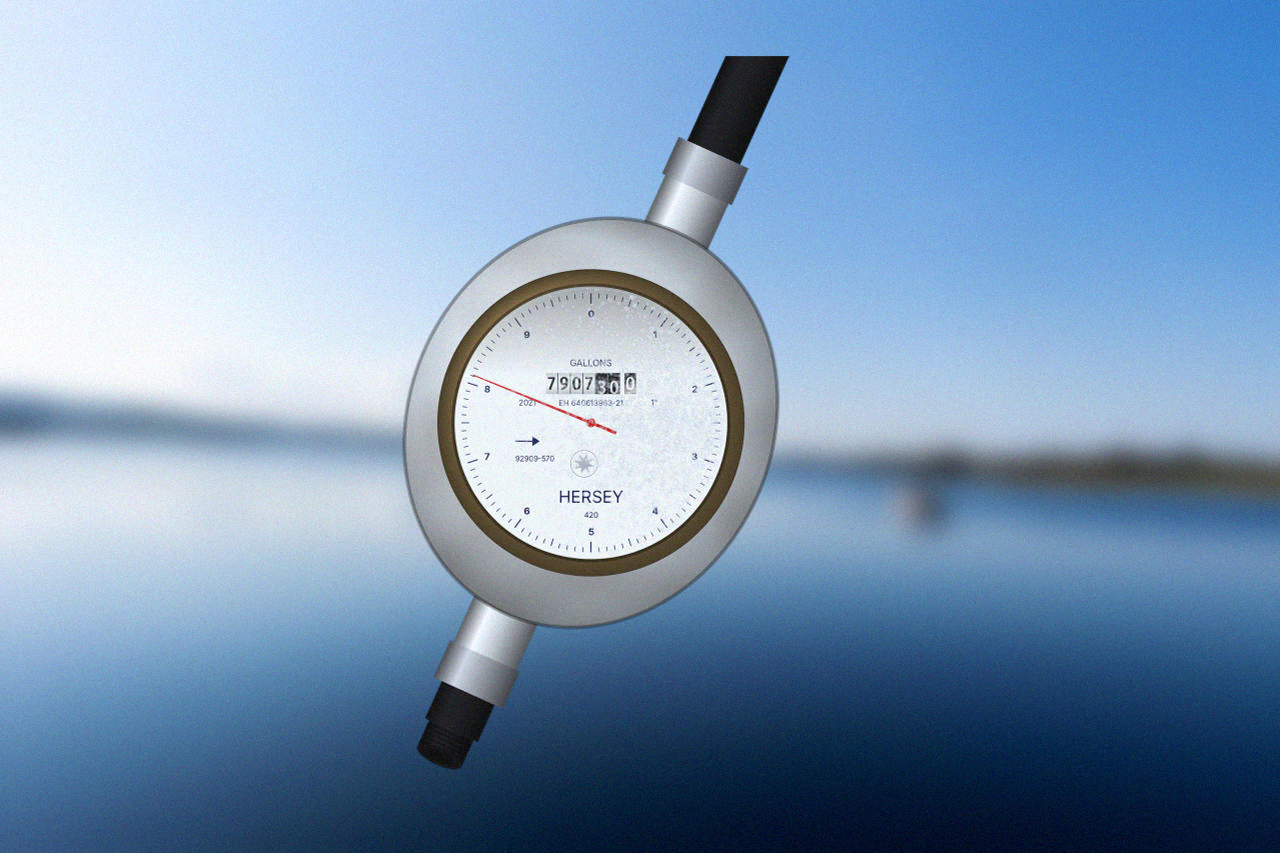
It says 7907298.1 gal
